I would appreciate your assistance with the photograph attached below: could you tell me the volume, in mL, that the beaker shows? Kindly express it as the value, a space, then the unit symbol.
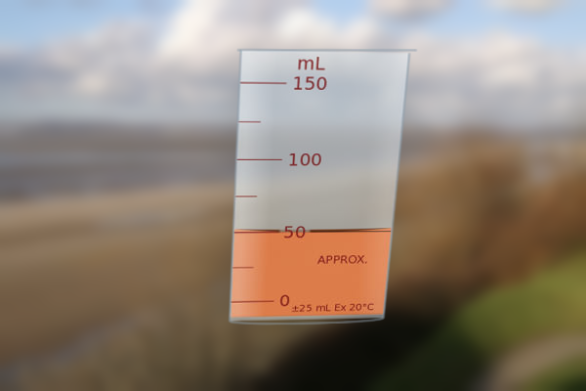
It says 50 mL
